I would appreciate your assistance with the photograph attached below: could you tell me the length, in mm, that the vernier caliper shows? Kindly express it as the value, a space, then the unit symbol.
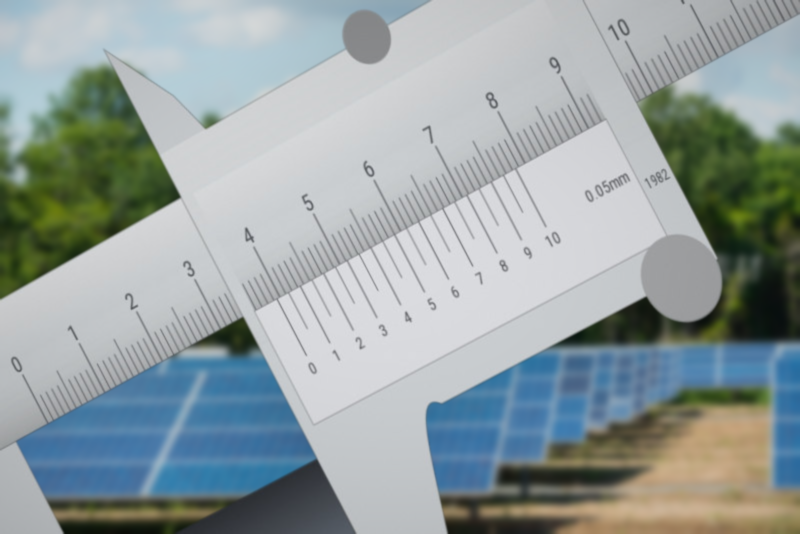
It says 39.5 mm
